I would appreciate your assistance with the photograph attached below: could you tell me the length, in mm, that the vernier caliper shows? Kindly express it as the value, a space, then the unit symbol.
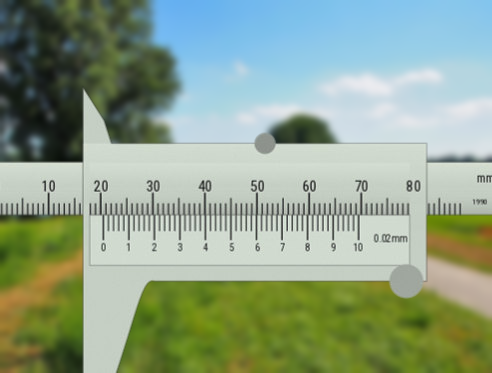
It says 20.5 mm
